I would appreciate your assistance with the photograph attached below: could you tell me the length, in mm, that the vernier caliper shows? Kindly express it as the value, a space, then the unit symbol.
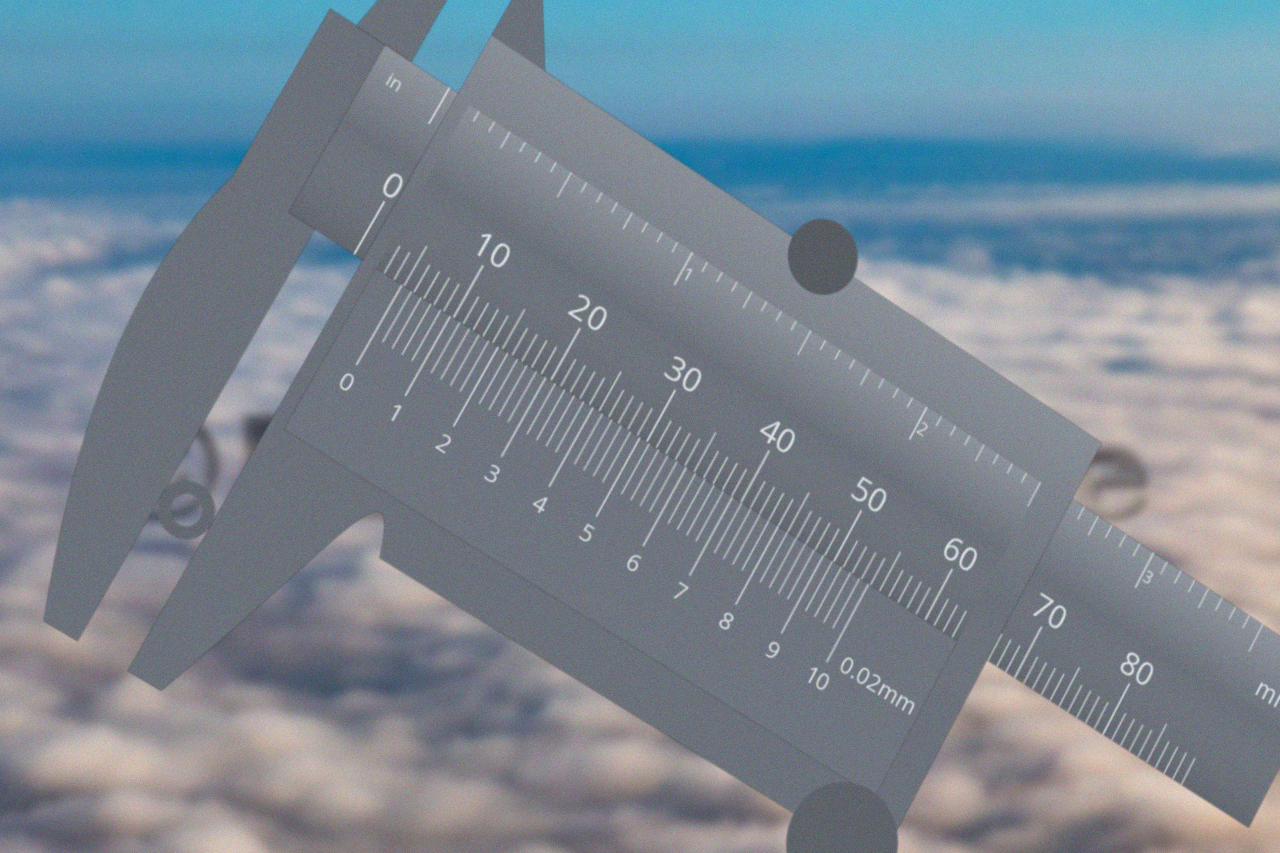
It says 4.8 mm
